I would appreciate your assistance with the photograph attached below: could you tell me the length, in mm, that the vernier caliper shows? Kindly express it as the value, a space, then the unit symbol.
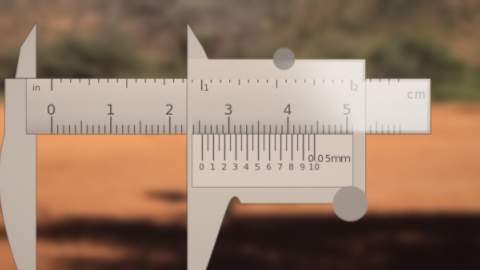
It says 25.5 mm
